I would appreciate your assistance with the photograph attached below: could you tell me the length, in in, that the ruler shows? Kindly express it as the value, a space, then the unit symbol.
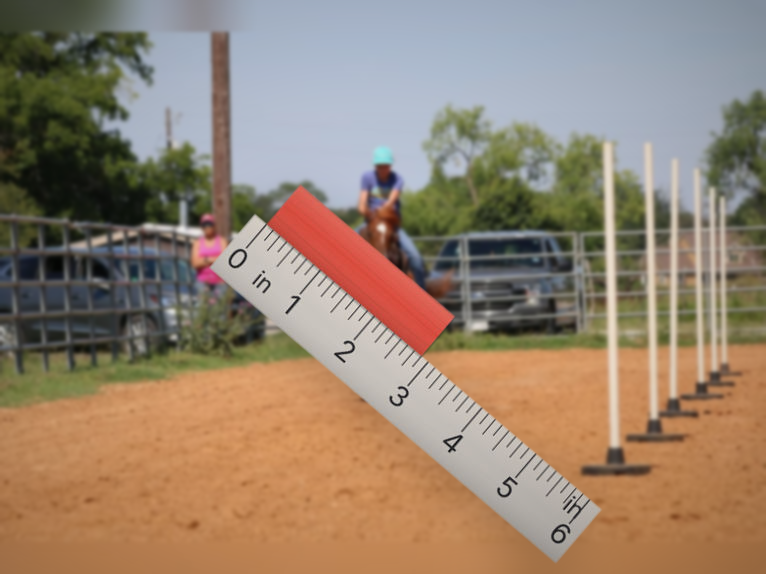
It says 2.875 in
